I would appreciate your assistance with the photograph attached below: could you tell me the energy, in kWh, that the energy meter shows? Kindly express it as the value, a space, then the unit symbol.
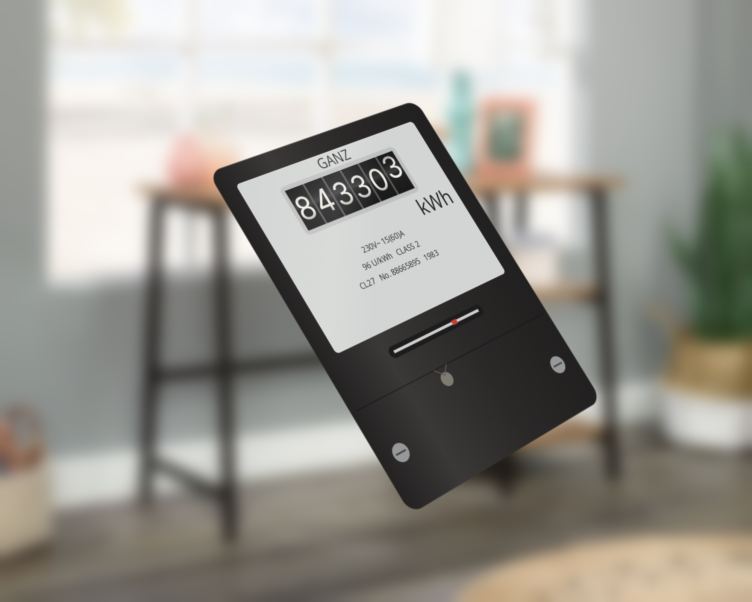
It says 843303 kWh
